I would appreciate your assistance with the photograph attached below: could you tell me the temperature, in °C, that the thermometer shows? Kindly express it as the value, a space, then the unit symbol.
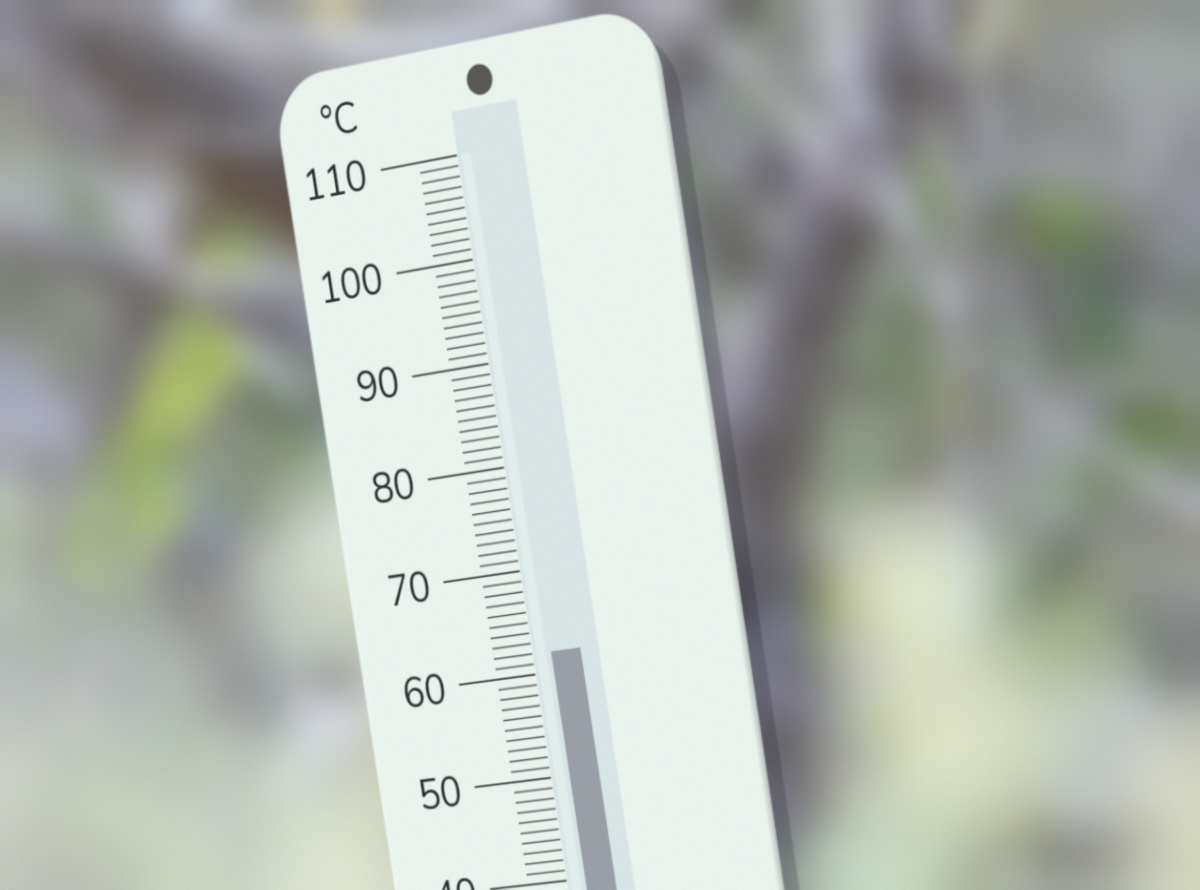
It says 62 °C
